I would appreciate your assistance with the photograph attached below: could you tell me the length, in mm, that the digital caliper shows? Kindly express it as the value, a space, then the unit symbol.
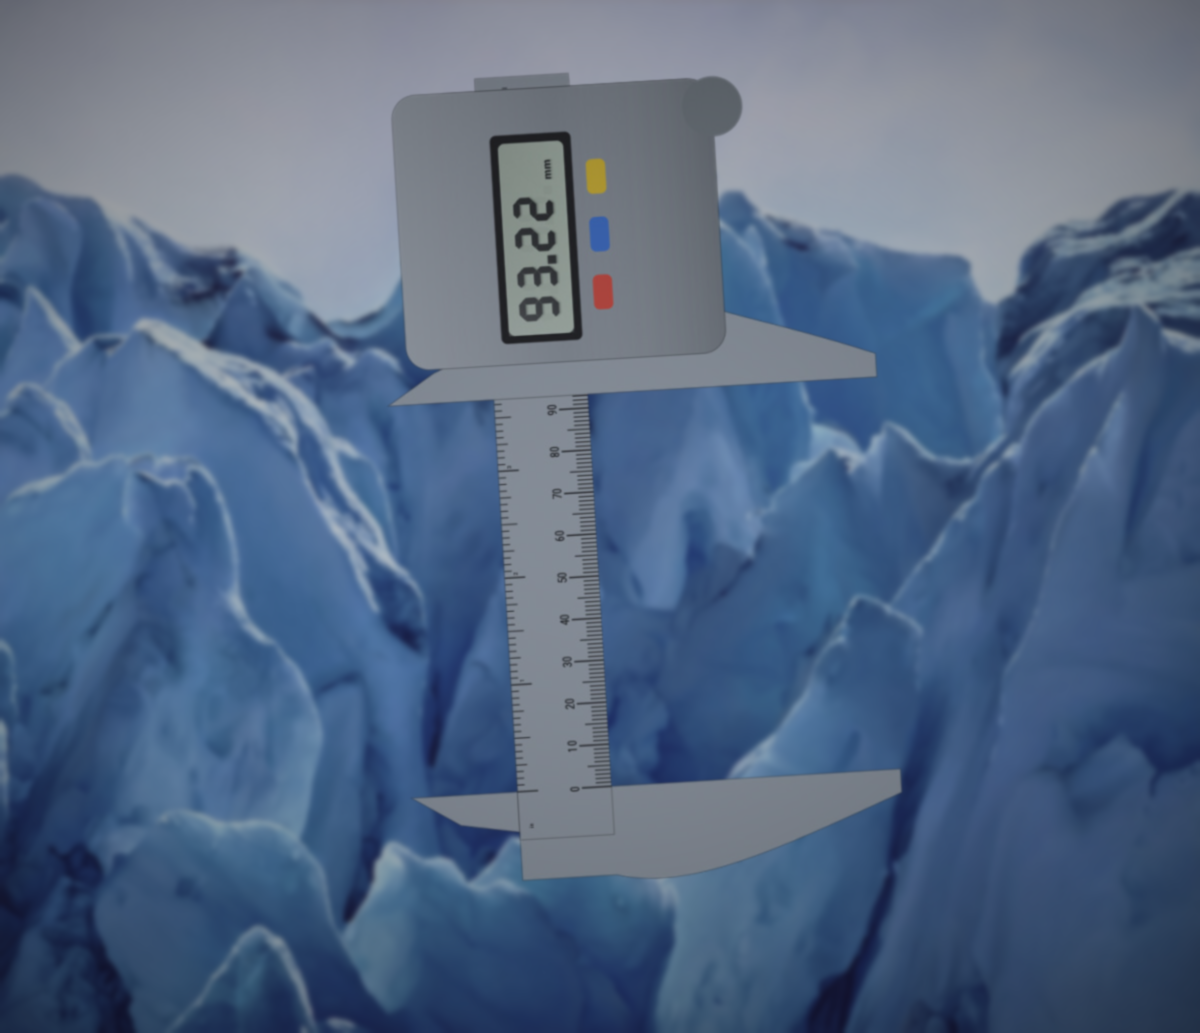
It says 93.22 mm
